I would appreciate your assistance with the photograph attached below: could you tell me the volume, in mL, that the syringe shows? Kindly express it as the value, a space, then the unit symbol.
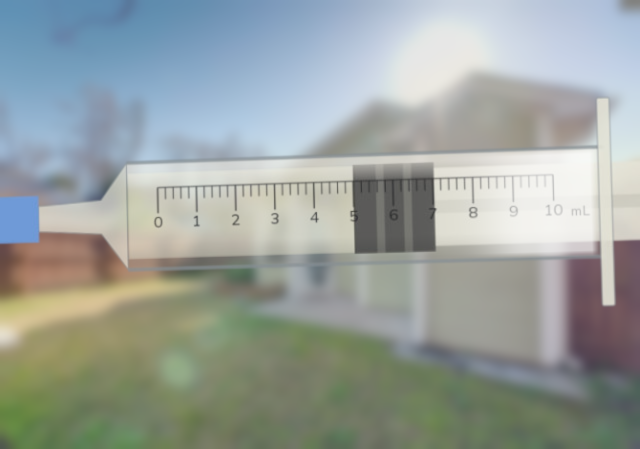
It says 5 mL
